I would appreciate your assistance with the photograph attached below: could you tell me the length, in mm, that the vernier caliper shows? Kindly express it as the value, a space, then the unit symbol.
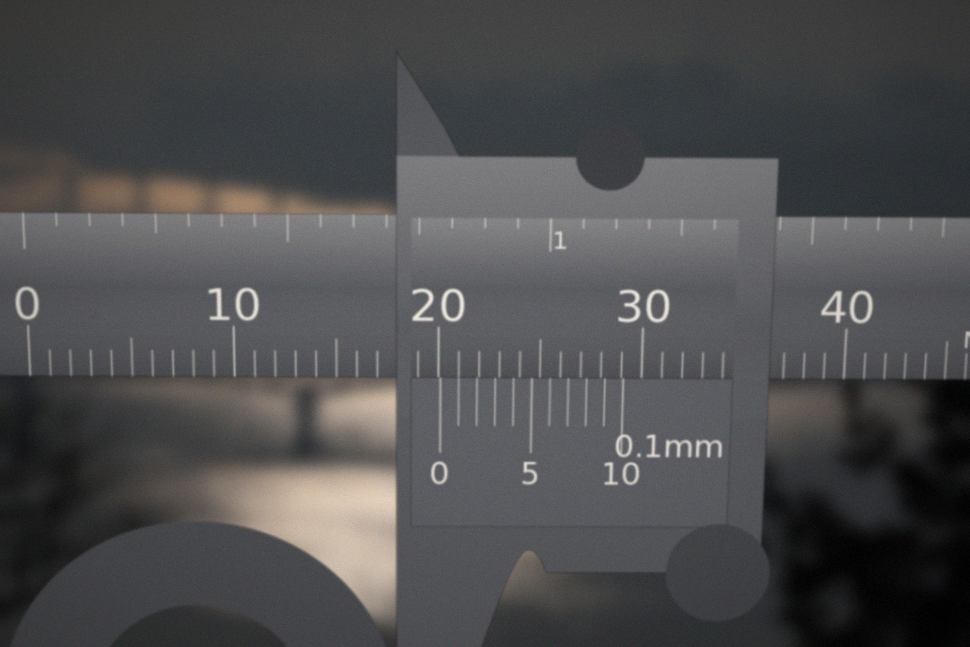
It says 20.1 mm
